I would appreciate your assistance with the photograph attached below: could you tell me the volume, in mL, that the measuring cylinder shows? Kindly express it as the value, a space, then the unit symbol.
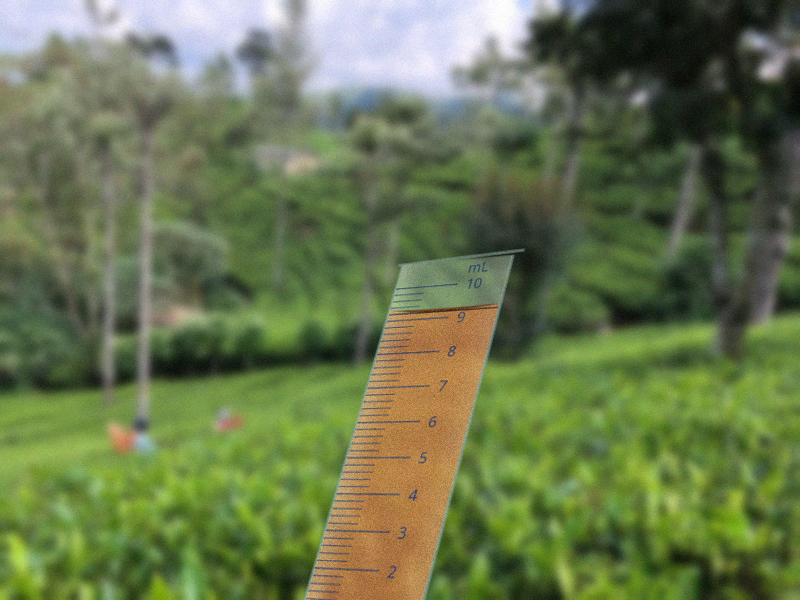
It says 9.2 mL
